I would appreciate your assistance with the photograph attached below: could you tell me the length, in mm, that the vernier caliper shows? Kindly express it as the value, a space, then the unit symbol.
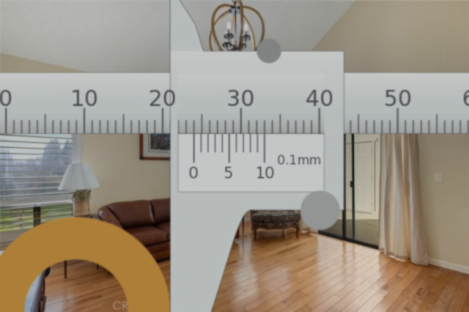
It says 24.0 mm
